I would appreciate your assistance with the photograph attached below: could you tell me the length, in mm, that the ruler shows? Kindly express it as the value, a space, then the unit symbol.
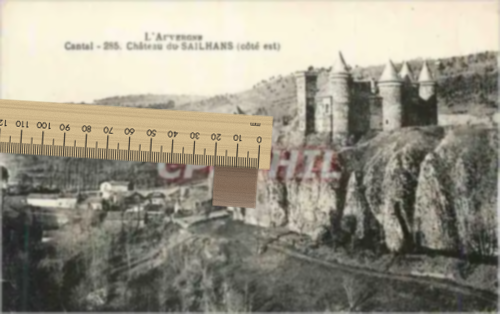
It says 20 mm
